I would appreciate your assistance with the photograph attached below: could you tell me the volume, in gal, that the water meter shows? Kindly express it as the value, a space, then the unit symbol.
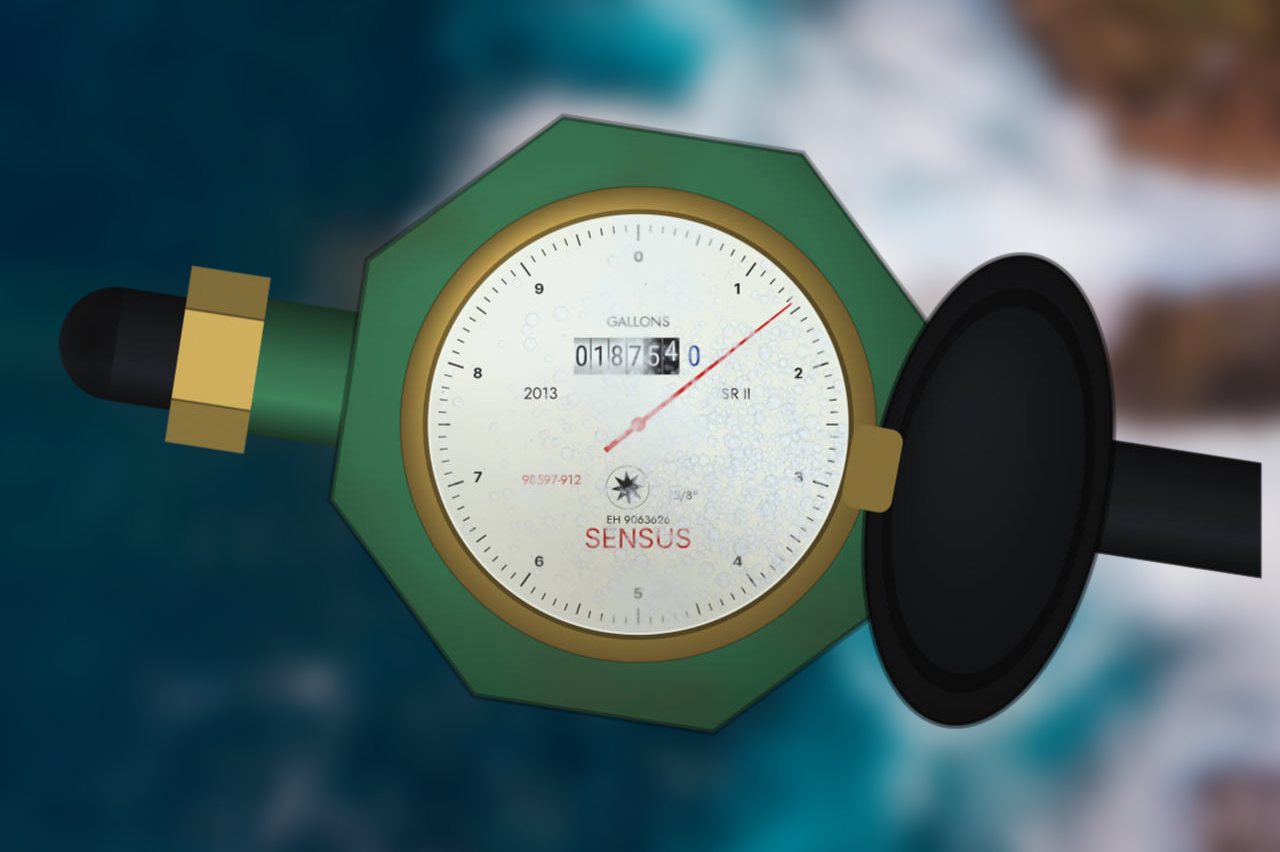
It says 187541.4 gal
